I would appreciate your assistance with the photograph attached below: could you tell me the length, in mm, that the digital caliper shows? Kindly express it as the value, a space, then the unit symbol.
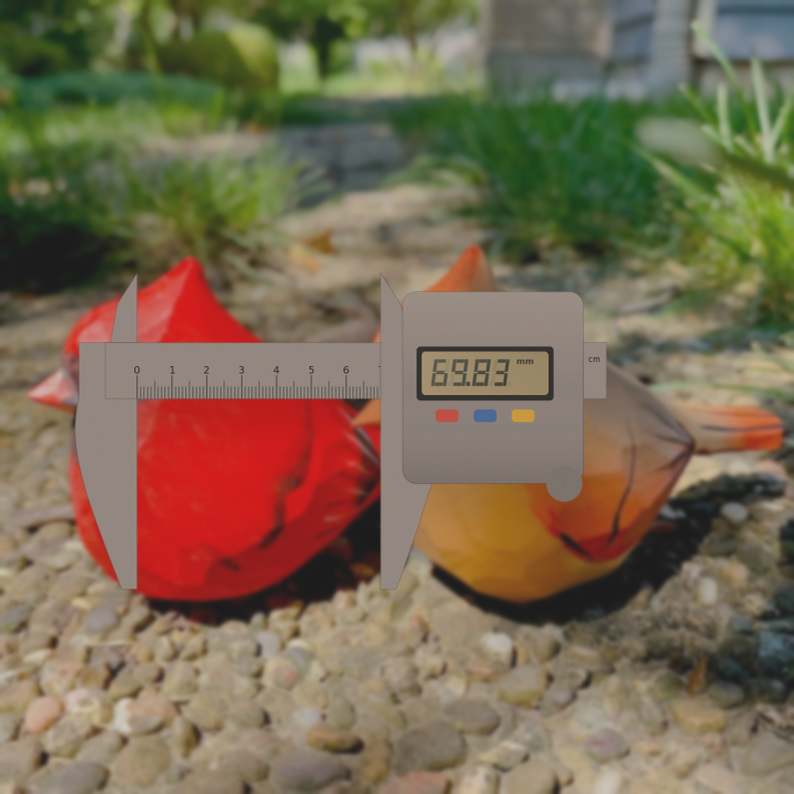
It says 69.83 mm
